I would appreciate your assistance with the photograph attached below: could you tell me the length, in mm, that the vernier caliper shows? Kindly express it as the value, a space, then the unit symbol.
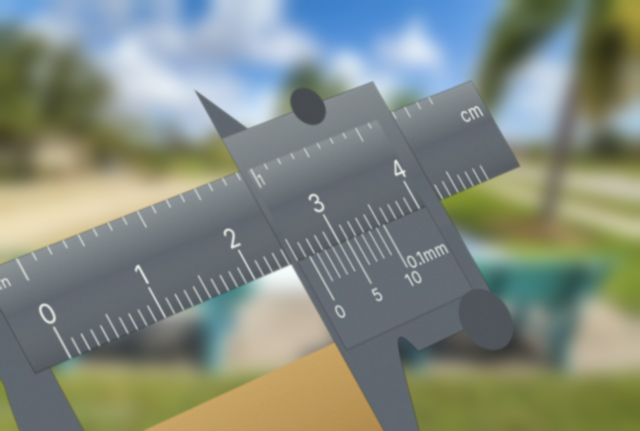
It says 26.4 mm
